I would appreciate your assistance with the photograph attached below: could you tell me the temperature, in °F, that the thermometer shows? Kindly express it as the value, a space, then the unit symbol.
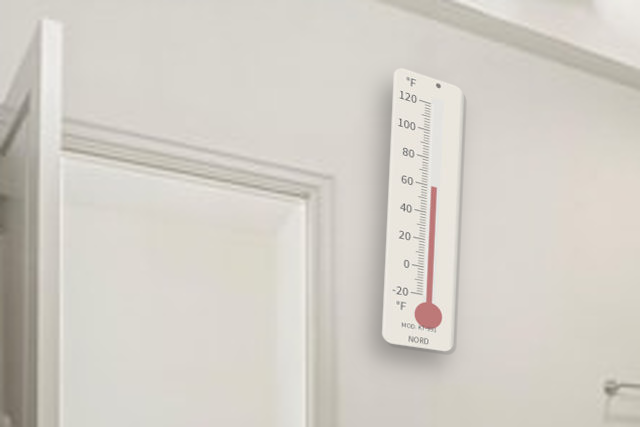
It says 60 °F
